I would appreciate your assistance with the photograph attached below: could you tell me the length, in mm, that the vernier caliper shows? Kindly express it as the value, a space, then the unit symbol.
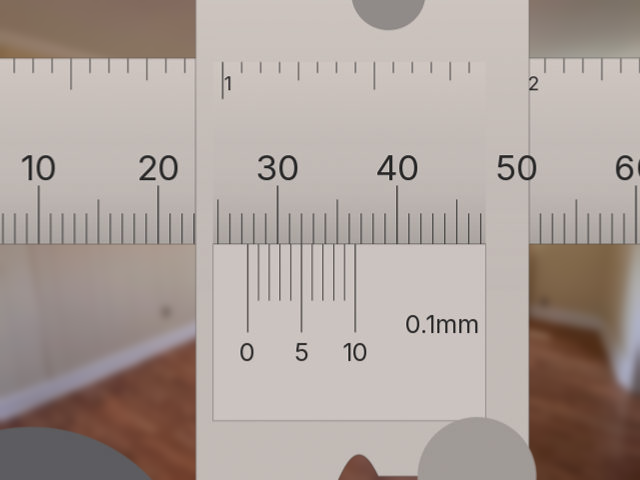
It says 27.5 mm
